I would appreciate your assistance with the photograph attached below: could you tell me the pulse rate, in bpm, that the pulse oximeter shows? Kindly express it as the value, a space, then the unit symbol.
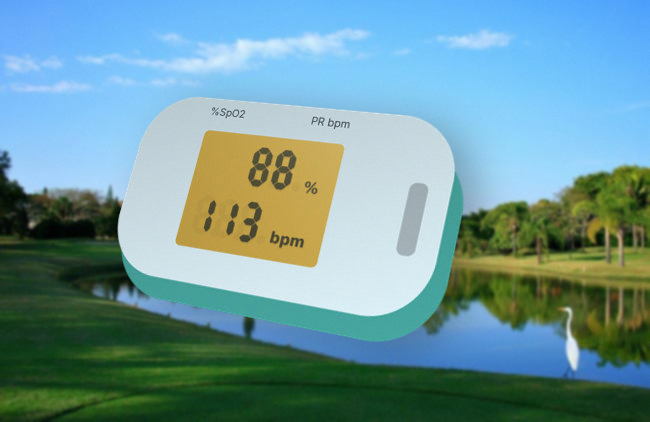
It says 113 bpm
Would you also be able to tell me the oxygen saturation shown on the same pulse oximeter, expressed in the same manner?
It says 88 %
